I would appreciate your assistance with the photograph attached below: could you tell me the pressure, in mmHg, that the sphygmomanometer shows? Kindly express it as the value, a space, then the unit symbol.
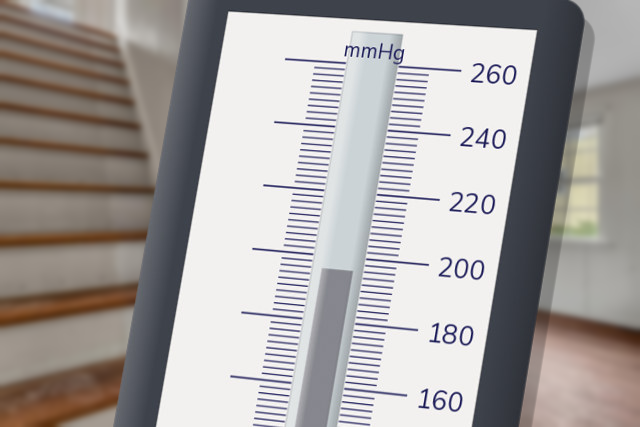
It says 196 mmHg
